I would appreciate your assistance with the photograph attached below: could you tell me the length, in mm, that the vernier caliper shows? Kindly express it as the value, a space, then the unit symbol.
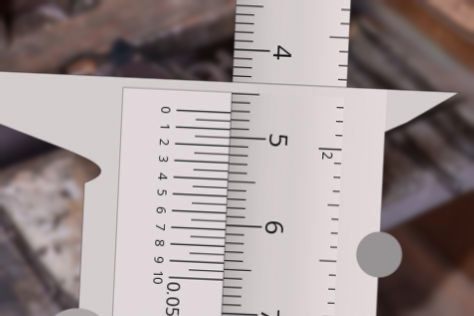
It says 47.2 mm
